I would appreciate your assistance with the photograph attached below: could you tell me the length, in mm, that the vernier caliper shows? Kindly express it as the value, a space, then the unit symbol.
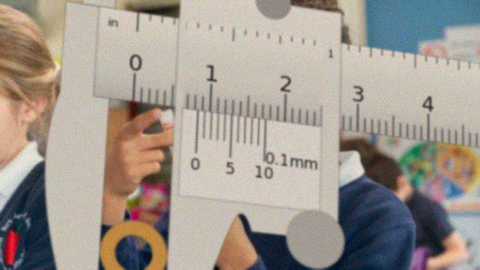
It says 8.4 mm
